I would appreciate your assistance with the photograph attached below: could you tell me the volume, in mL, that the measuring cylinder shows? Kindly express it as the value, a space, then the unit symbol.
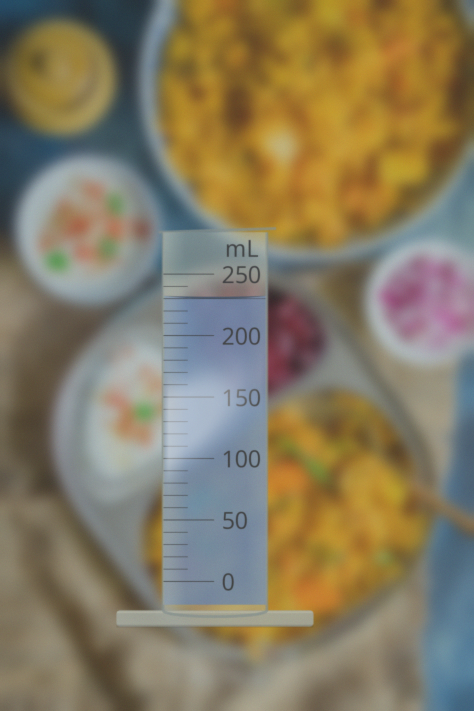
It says 230 mL
